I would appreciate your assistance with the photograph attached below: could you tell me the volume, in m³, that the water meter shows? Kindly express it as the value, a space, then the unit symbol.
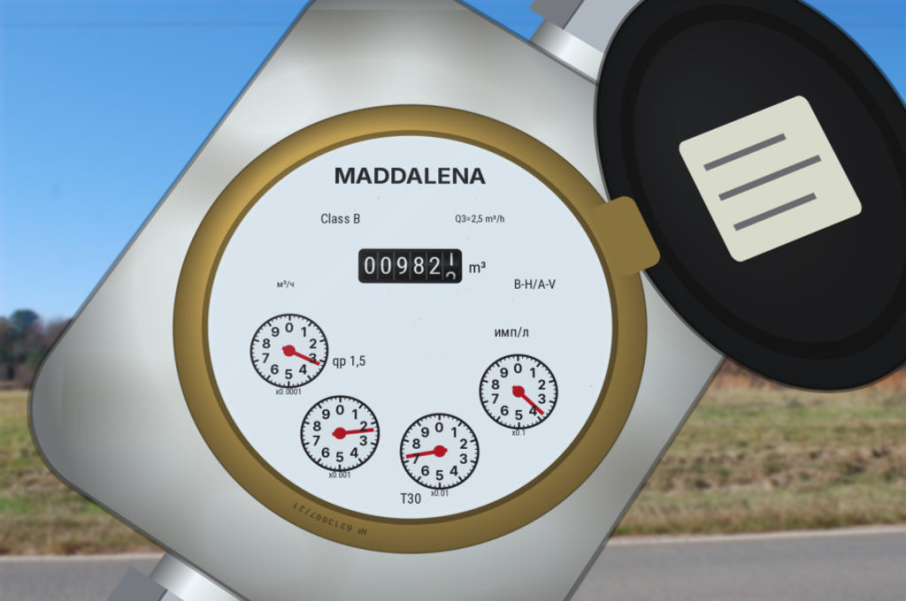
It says 9821.3723 m³
